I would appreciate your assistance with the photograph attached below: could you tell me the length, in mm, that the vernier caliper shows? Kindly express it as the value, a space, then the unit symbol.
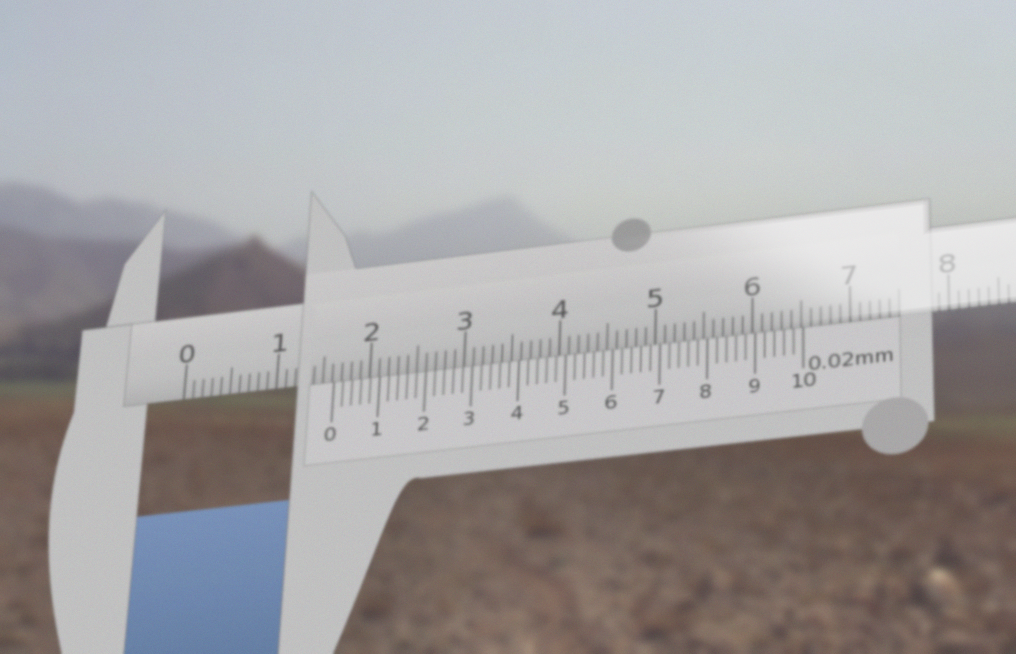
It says 16.2 mm
